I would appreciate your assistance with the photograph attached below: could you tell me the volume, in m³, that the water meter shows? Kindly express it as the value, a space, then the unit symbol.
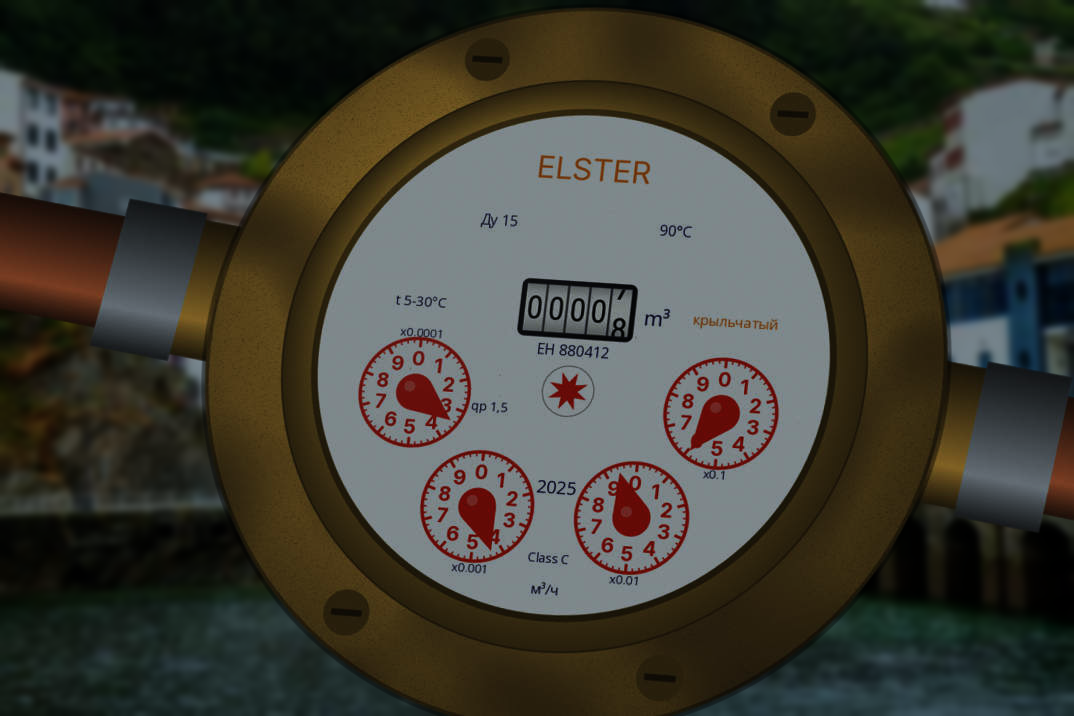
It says 7.5943 m³
